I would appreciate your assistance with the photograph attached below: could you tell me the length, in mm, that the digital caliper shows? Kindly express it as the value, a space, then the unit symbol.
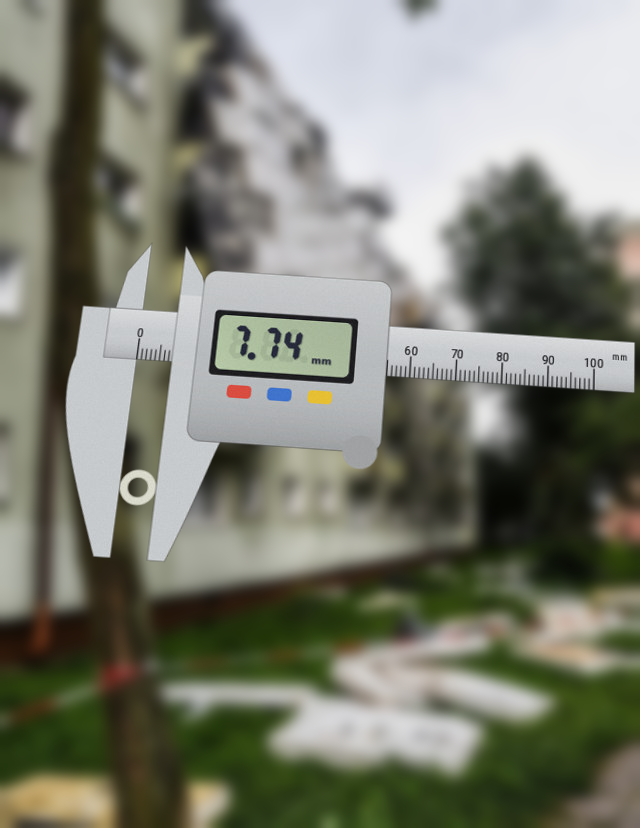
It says 7.74 mm
